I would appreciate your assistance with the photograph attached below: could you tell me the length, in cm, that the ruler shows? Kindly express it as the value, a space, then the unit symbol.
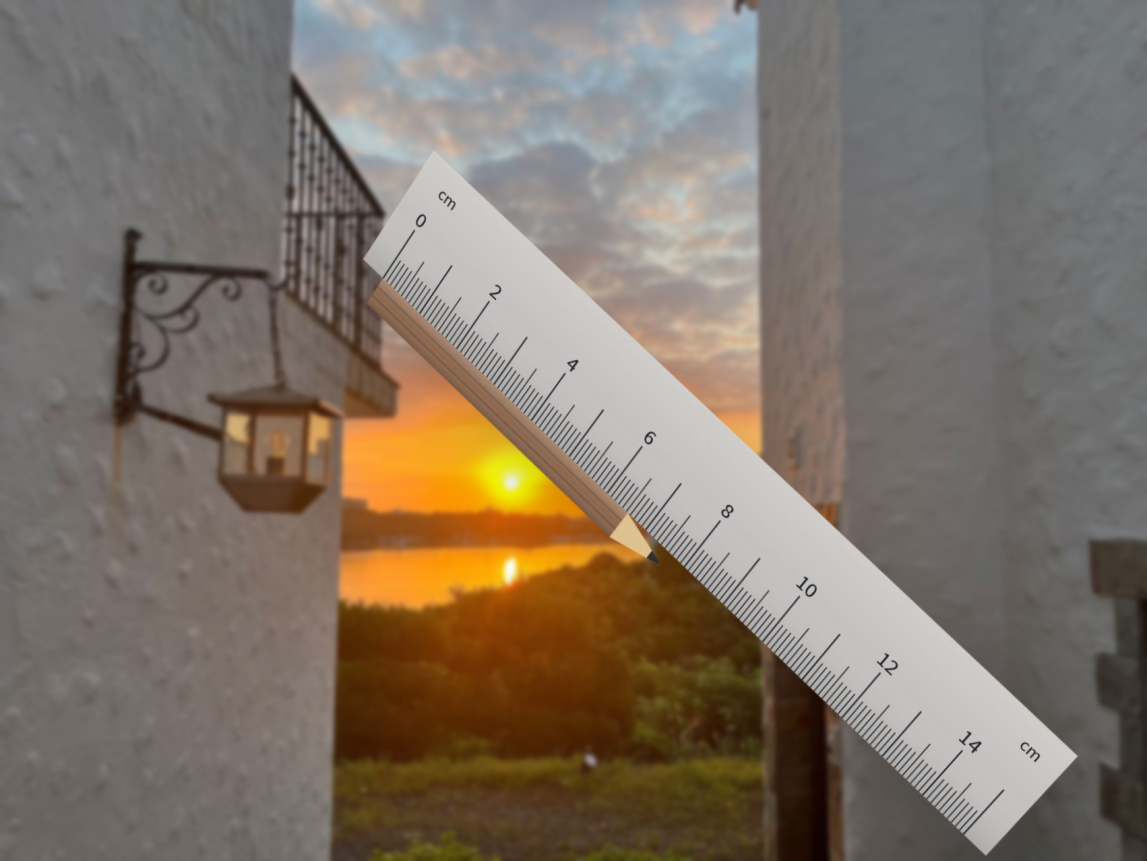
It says 7.6 cm
